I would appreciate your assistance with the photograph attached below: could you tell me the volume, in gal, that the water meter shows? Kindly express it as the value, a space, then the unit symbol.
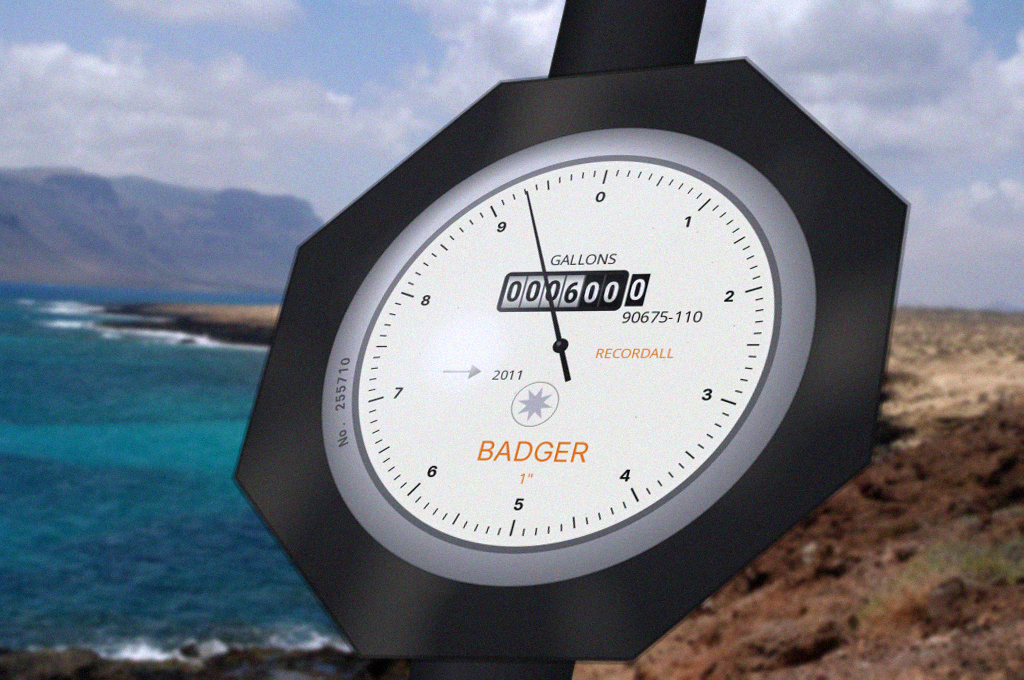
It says 5999.3 gal
